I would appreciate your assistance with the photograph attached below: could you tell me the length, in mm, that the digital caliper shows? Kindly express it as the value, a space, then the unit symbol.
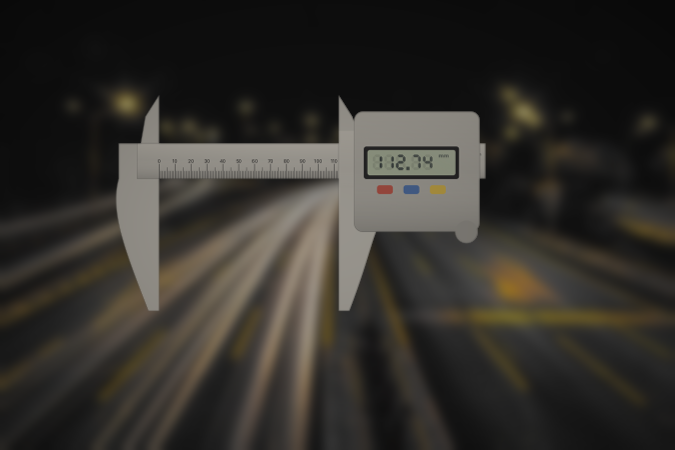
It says 112.74 mm
